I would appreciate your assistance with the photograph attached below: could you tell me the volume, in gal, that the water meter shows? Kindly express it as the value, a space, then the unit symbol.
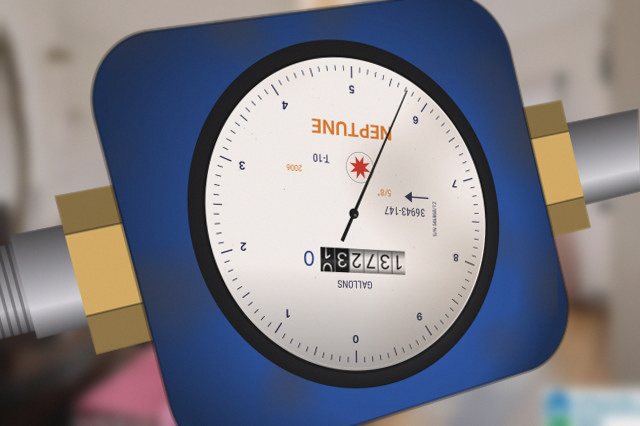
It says 1372305.7 gal
